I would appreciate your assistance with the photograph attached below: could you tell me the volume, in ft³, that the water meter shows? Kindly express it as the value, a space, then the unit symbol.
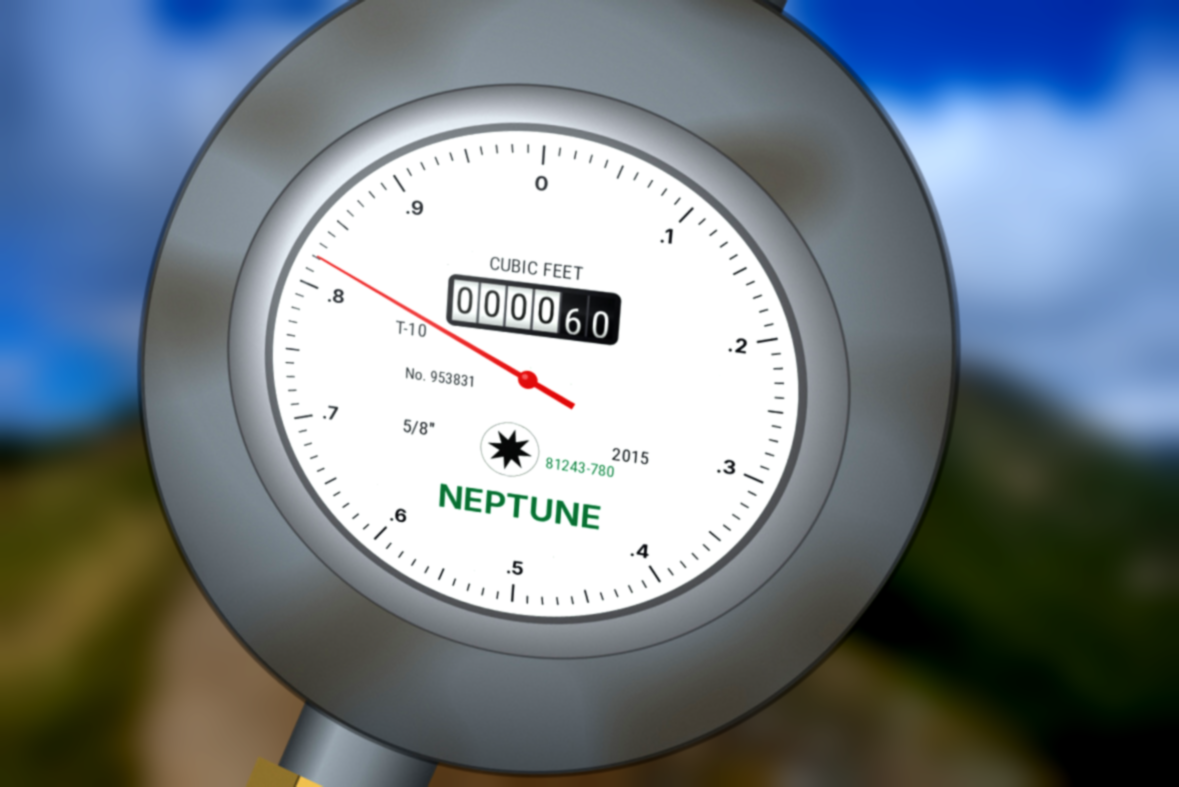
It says 59.82 ft³
